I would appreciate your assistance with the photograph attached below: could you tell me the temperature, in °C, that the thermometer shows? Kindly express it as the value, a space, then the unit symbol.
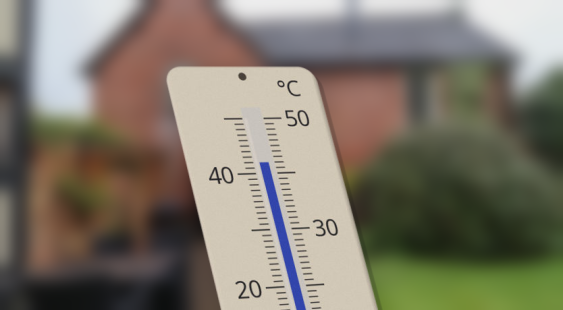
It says 42 °C
